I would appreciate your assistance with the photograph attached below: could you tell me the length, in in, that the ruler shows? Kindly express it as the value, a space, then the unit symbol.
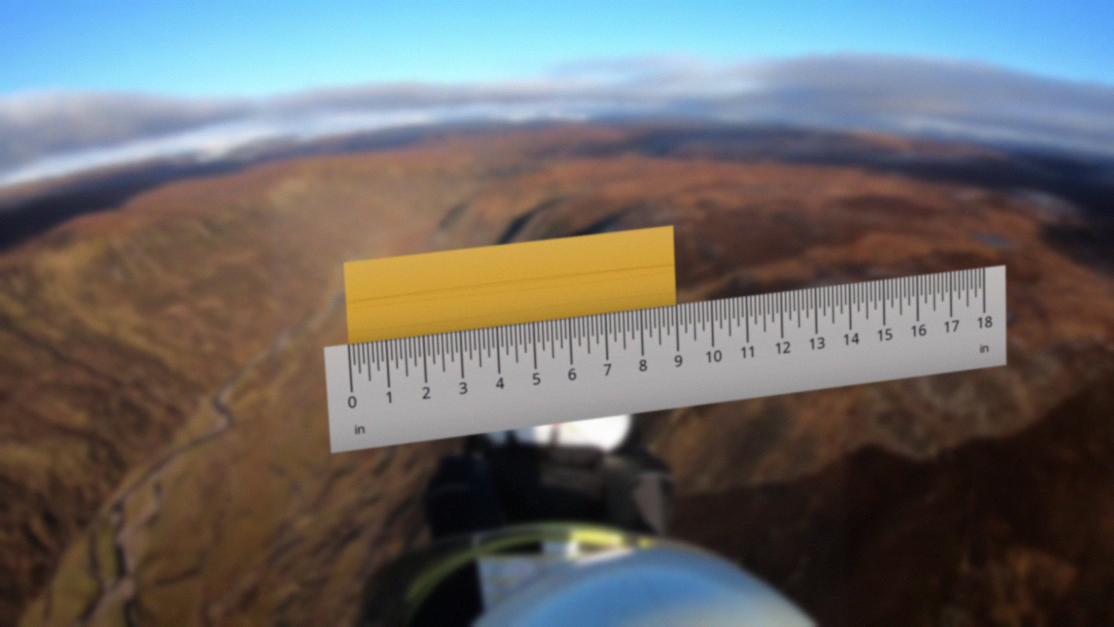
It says 9 in
